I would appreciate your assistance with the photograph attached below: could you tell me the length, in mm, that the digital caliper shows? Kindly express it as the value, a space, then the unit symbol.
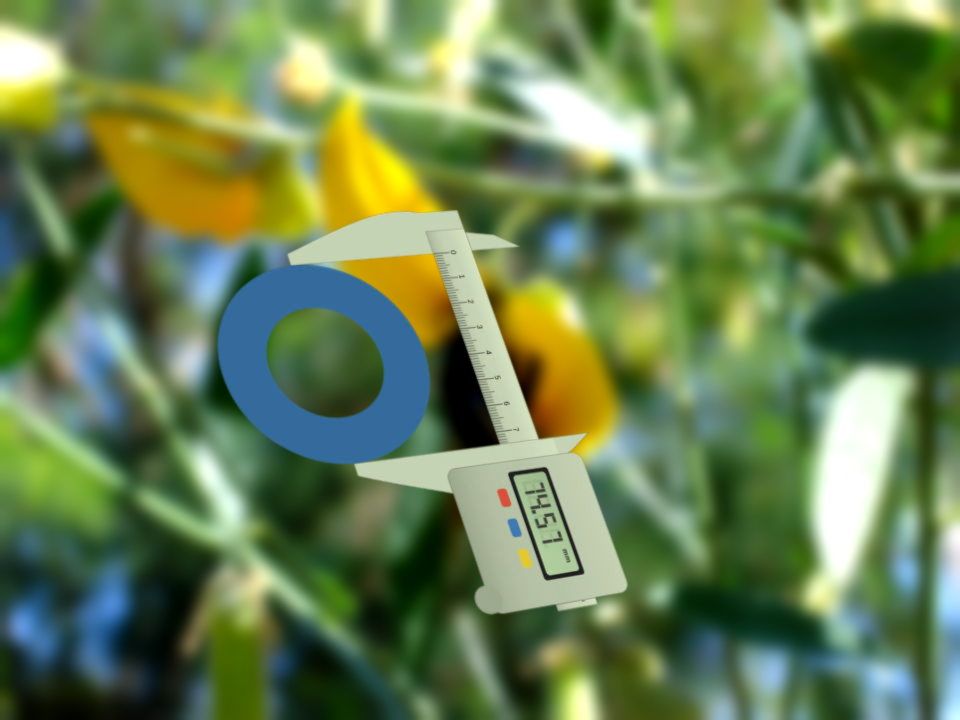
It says 74.57 mm
